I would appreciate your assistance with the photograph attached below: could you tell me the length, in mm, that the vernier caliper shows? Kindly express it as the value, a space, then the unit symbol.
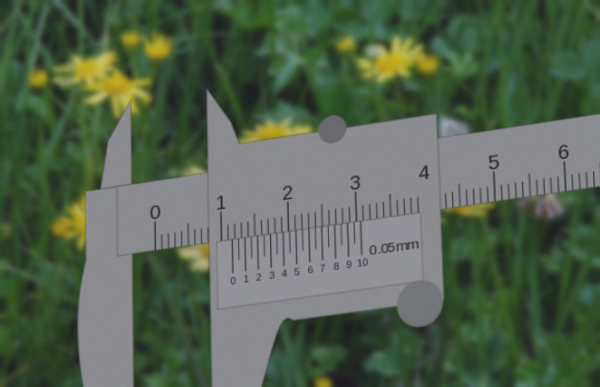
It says 11.6 mm
